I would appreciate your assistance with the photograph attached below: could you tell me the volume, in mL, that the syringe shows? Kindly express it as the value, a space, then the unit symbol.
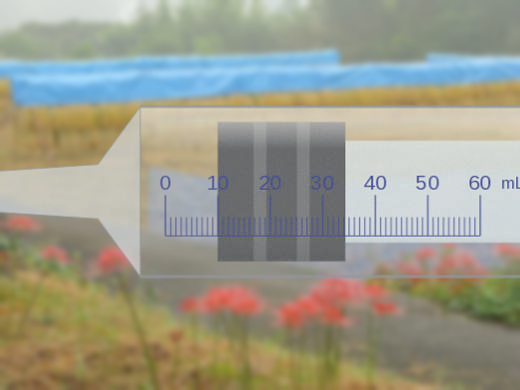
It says 10 mL
